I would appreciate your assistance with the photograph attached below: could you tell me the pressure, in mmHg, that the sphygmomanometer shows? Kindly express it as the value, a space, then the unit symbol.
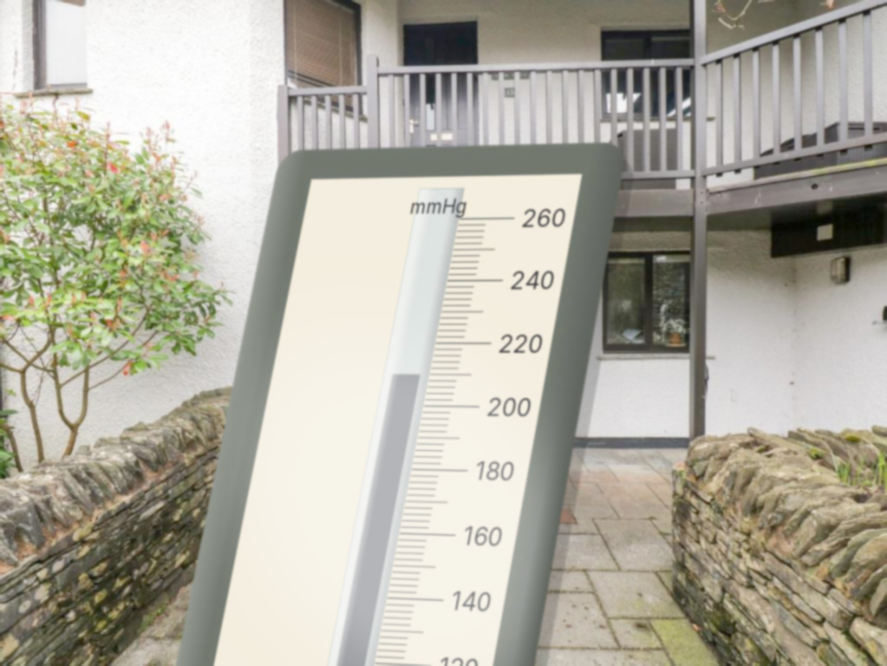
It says 210 mmHg
